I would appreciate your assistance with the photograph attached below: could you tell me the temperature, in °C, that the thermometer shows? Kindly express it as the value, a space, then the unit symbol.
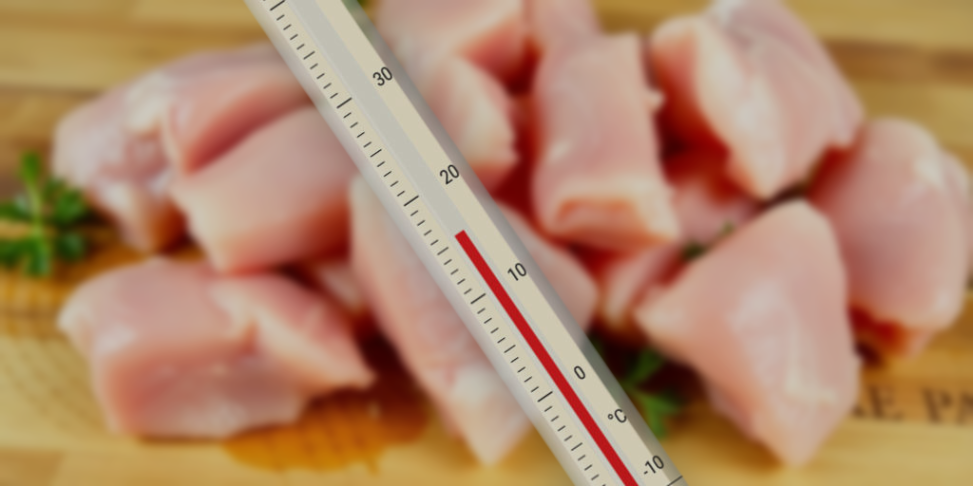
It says 15.5 °C
